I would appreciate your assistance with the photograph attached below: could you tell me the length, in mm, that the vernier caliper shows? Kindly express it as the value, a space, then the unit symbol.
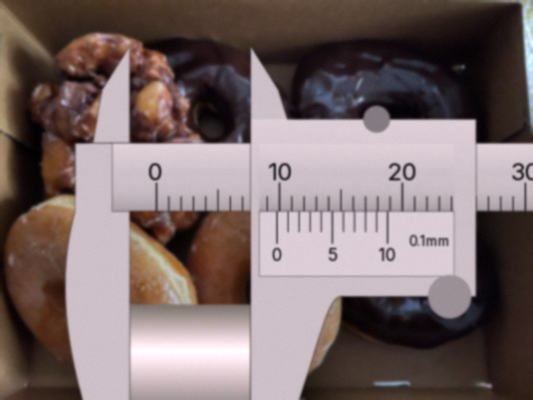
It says 9.8 mm
